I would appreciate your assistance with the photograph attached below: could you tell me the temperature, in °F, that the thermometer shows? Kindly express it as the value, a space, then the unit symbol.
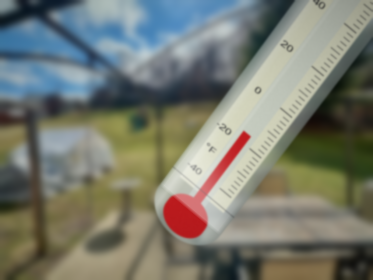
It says -16 °F
